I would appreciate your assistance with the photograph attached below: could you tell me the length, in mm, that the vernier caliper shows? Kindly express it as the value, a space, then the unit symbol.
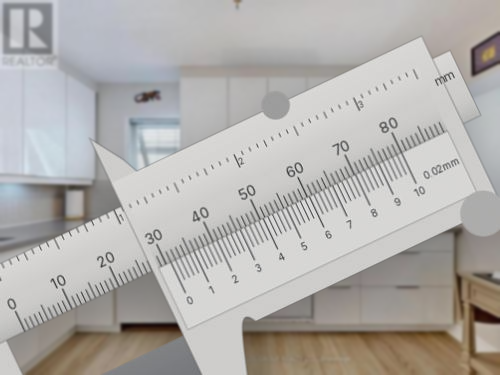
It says 31.0 mm
